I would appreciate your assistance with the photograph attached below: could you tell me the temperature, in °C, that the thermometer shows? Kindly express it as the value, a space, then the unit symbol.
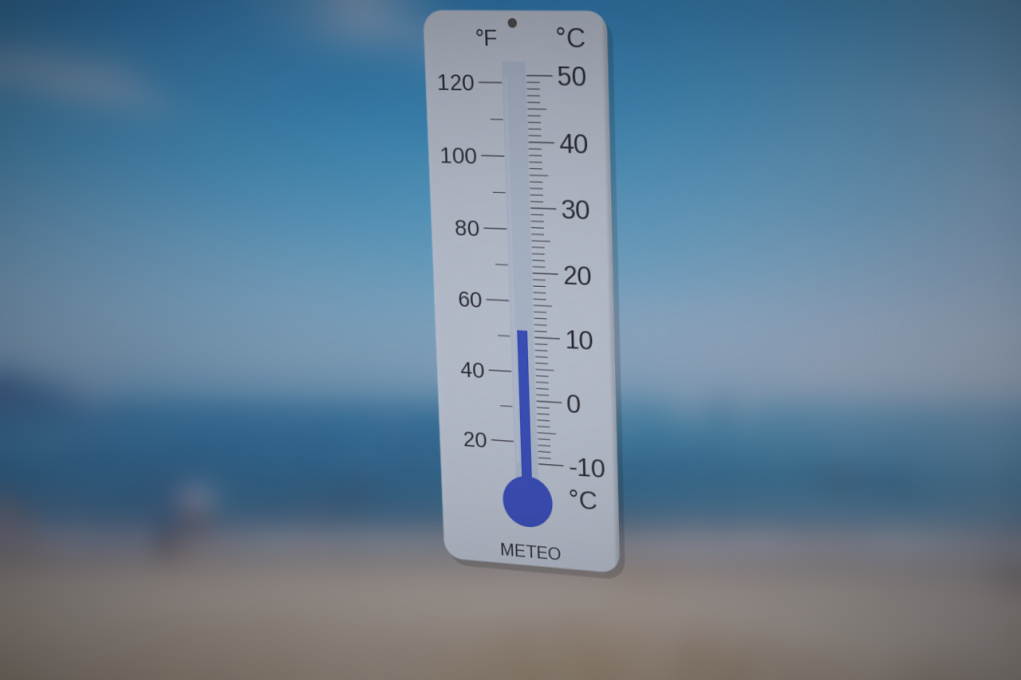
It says 11 °C
